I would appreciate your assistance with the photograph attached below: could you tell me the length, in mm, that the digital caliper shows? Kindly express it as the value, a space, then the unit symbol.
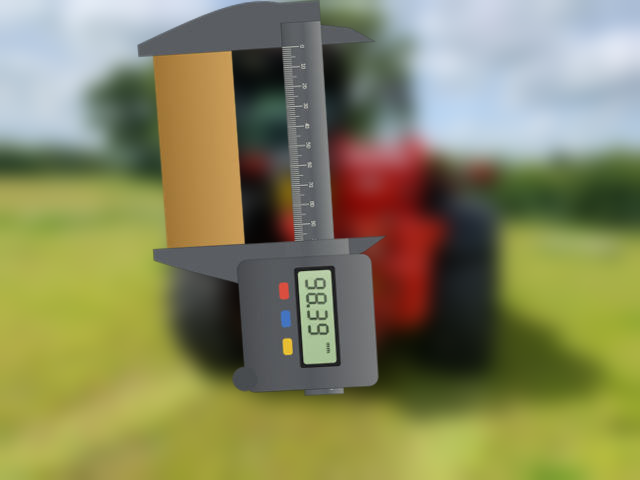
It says 98.39 mm
